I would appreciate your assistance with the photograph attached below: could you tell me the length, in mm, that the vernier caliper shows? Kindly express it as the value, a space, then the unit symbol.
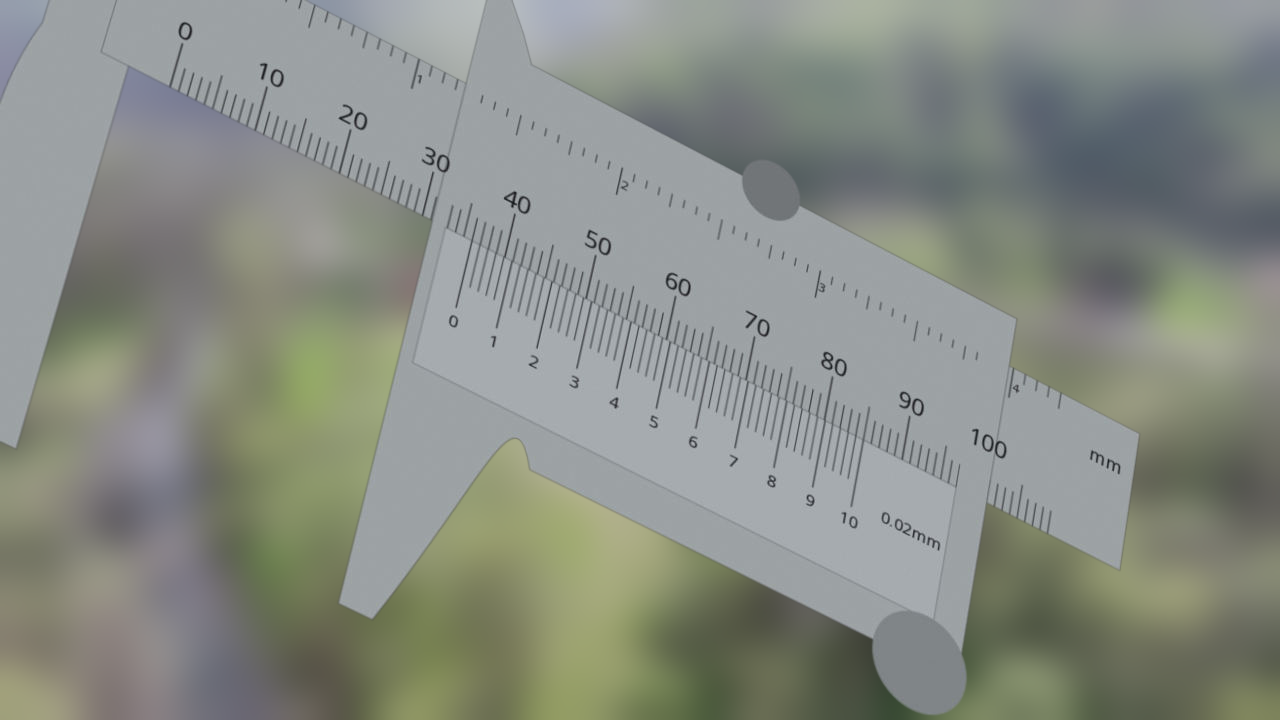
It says 36.0 mm
